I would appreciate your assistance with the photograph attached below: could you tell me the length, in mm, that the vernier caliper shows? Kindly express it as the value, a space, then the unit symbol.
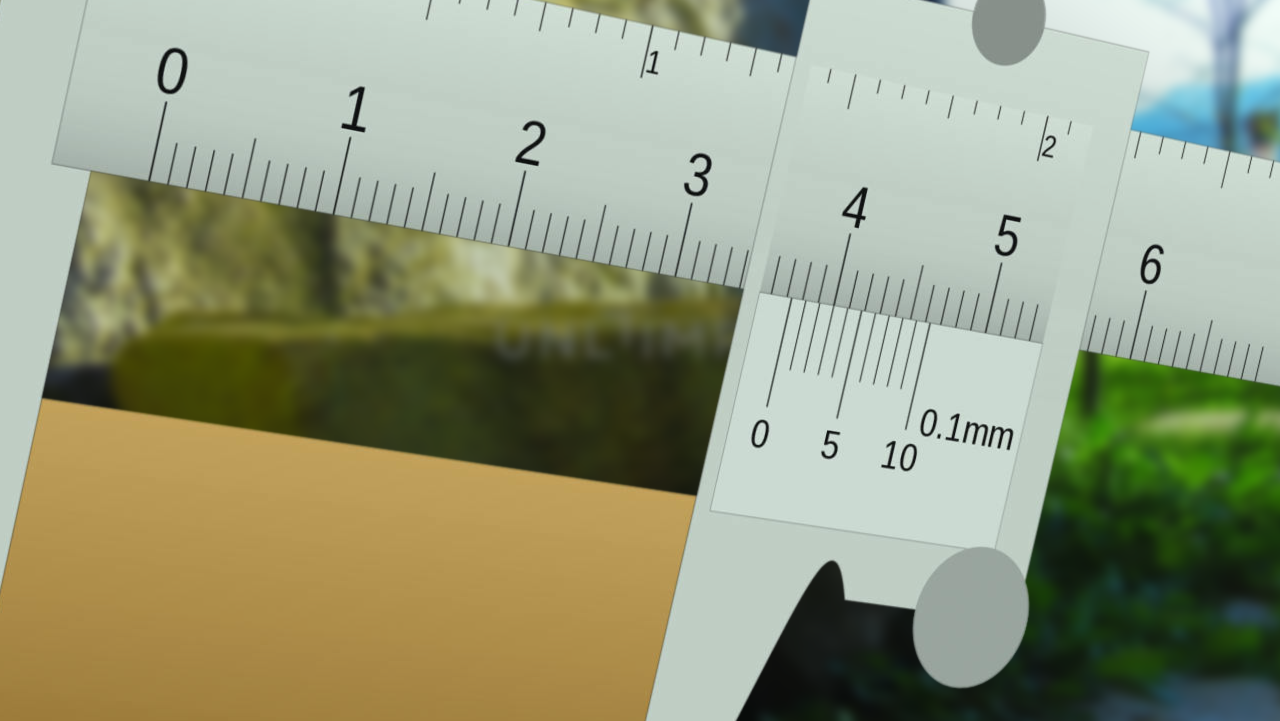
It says 37.3 mm
